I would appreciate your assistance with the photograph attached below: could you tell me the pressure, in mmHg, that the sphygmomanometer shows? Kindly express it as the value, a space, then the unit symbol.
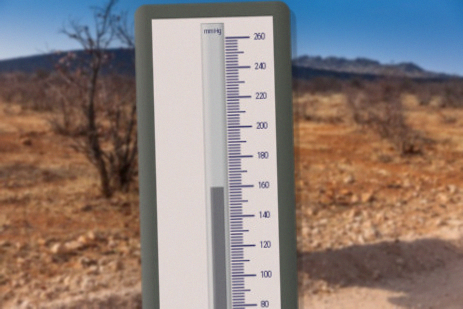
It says 160 mmHg
